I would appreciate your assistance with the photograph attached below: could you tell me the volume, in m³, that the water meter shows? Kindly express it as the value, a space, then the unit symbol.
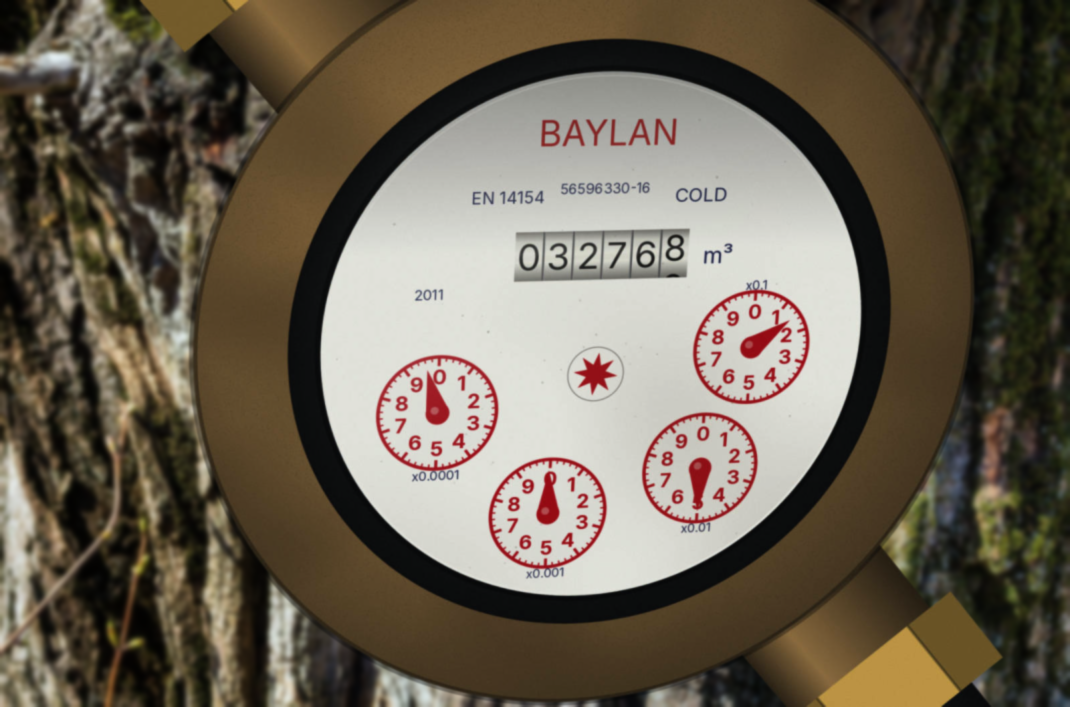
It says 32768.1499 m³
